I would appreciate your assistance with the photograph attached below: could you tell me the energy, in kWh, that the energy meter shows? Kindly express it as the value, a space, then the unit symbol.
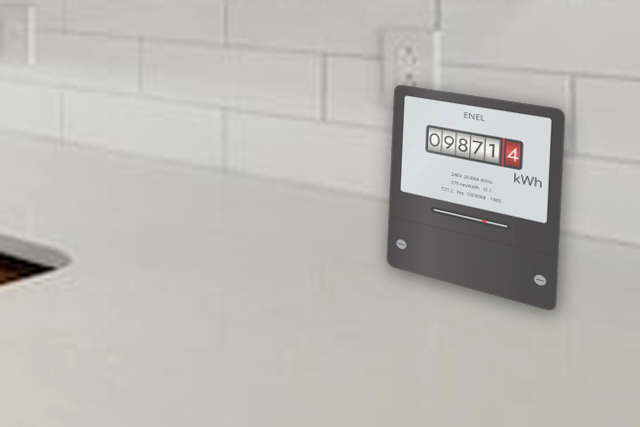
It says 9871.4 kWh
